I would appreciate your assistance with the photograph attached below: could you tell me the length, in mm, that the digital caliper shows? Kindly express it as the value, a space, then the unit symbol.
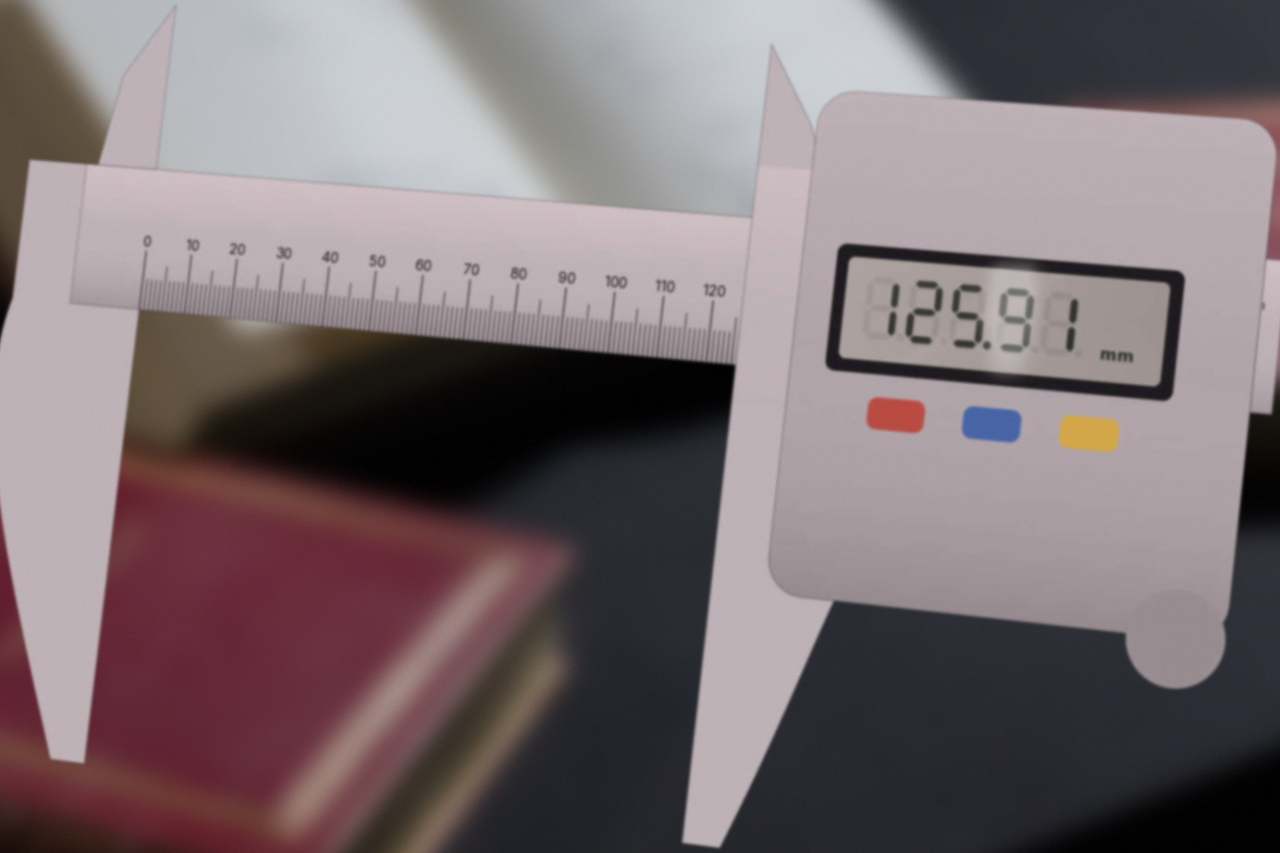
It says 125.91 mm
